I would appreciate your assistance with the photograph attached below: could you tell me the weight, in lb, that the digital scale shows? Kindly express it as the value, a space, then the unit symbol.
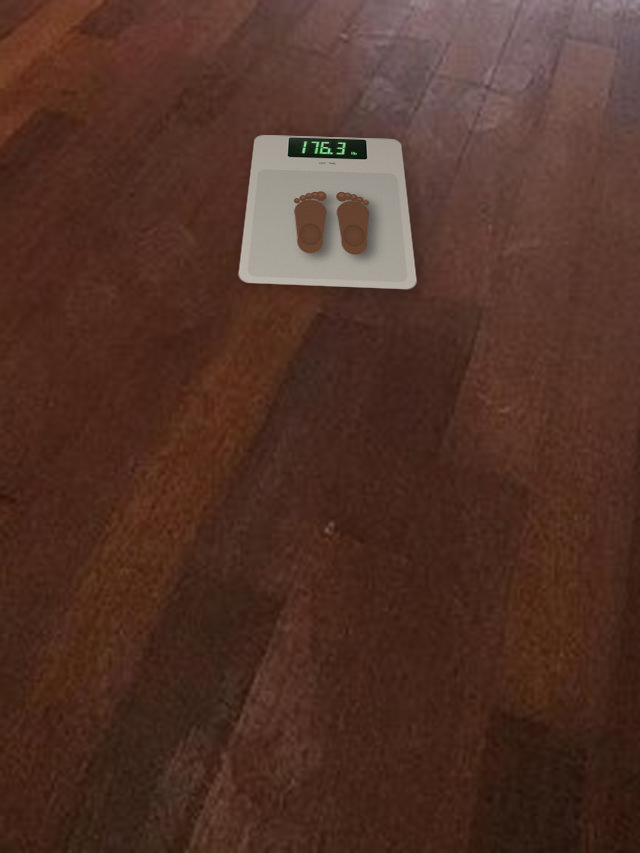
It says 176.3 lb
